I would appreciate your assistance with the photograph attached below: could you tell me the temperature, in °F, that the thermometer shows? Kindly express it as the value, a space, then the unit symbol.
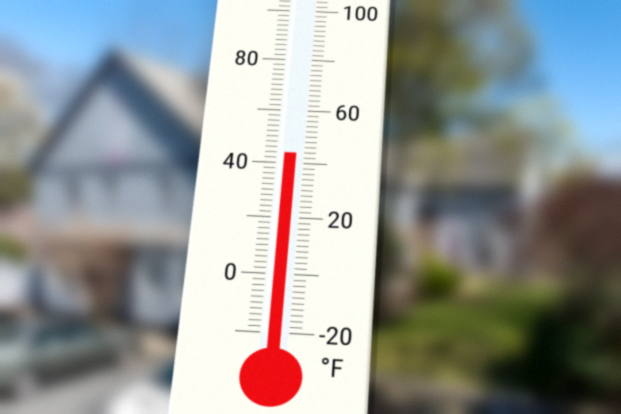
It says 44 °F
